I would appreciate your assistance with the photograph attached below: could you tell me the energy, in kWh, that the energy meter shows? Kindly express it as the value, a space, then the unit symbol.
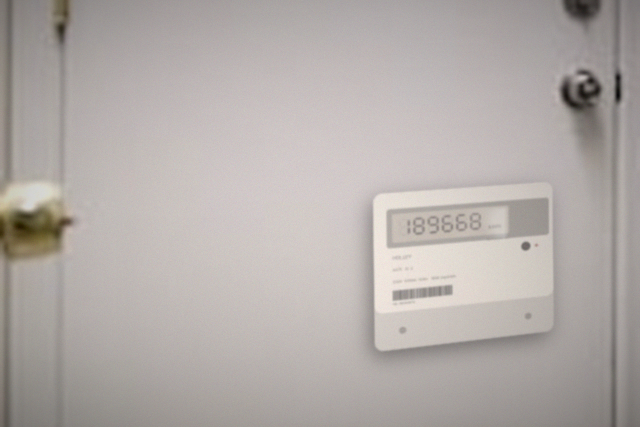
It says 189668 kWh
